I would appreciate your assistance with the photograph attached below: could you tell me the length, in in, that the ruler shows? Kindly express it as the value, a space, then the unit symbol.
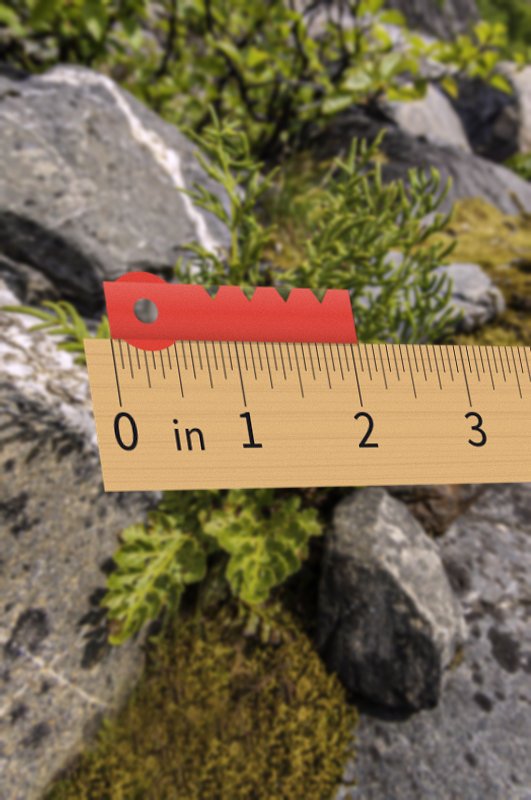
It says 2.0625 in
